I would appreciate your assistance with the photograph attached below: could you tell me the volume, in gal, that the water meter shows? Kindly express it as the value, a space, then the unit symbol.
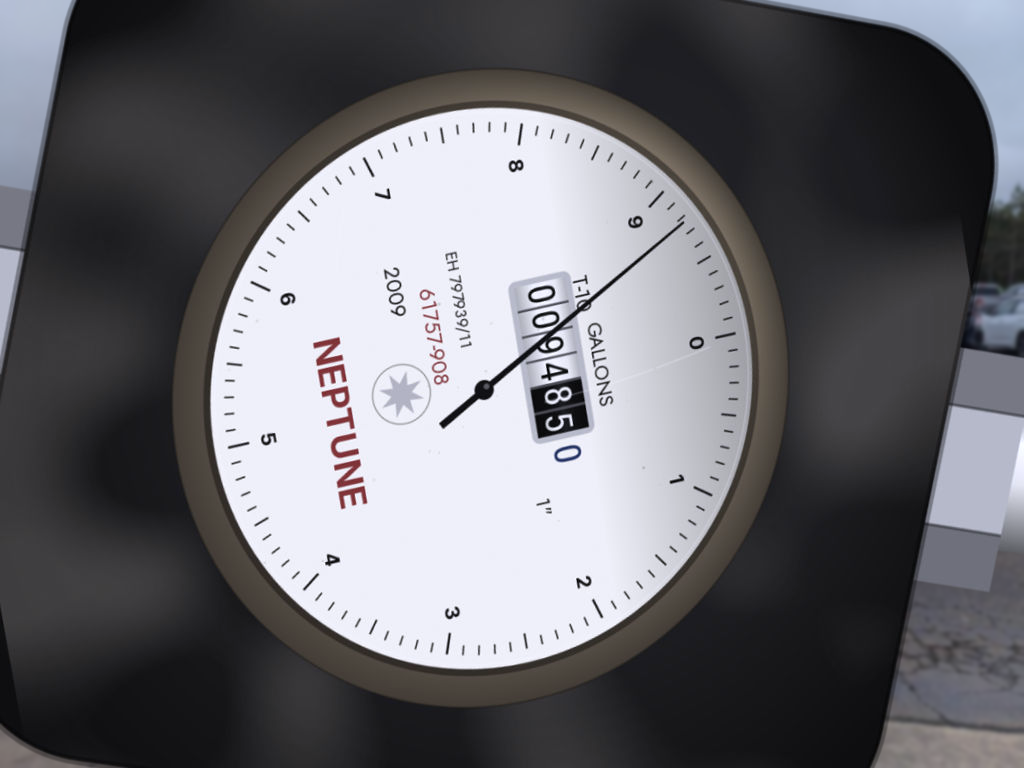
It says 94849.2 gal
